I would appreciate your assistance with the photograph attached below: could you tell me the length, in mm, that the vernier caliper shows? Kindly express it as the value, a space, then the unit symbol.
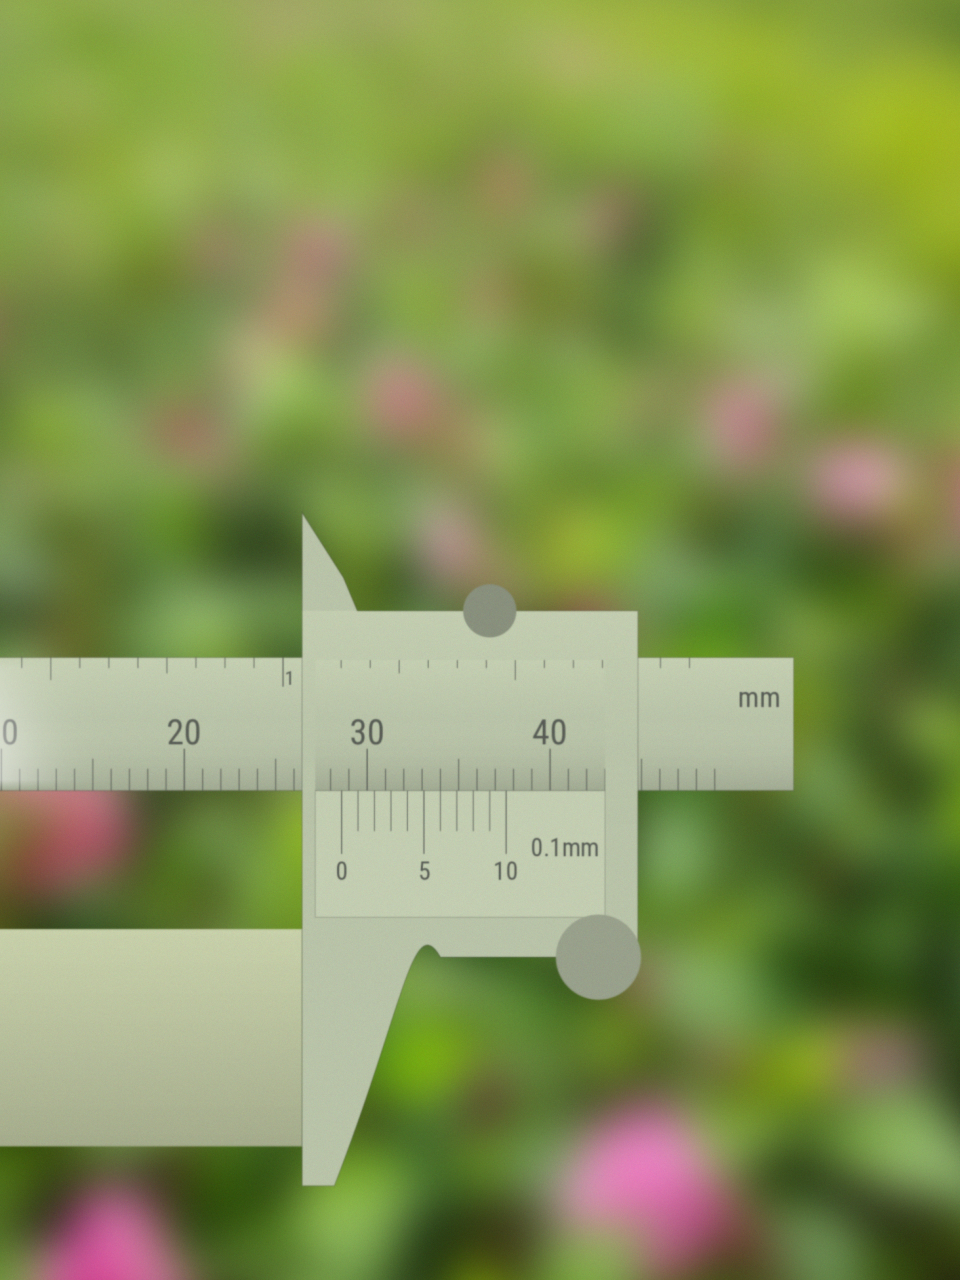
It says 28.6 mm
